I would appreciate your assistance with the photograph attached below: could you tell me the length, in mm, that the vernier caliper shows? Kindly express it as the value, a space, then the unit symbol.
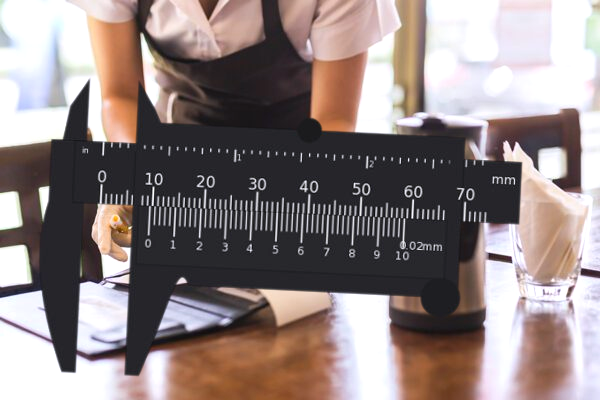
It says 9.5 mm
